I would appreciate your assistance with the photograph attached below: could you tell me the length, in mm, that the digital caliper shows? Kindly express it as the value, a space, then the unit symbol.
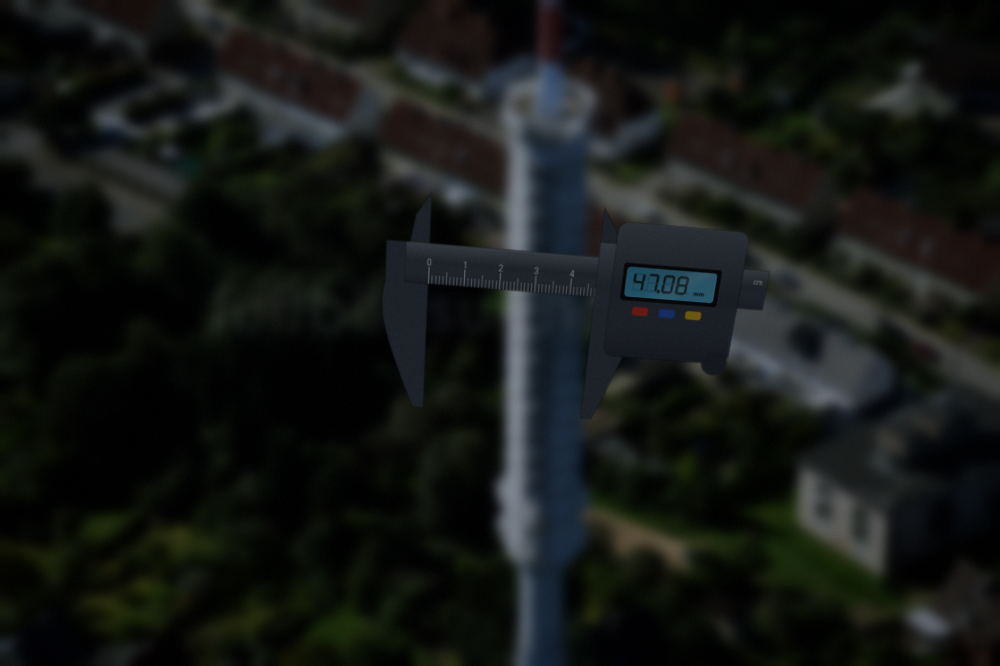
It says 47.08 mm
